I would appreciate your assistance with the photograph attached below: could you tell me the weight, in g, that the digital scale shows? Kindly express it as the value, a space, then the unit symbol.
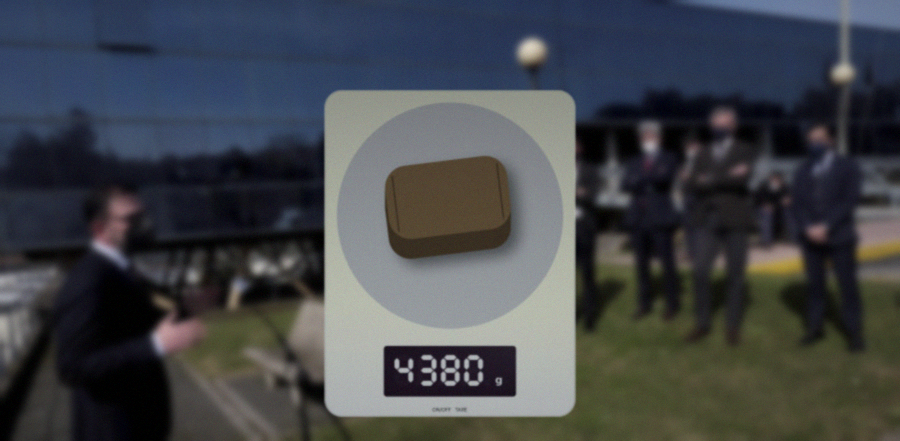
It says 4380 g
